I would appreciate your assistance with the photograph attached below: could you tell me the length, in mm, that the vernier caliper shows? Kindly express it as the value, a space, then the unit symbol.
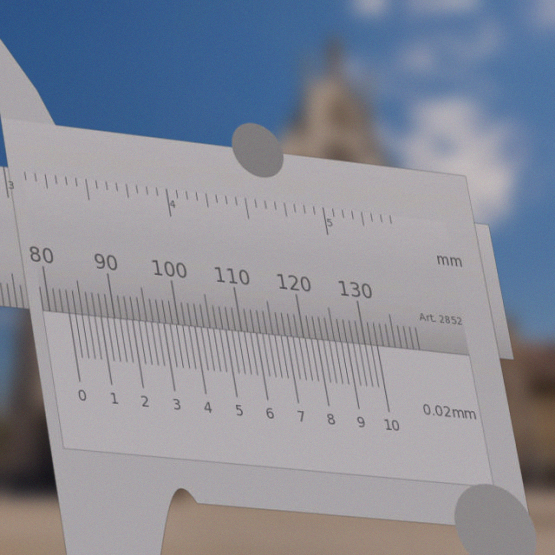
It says 83.0 mm
